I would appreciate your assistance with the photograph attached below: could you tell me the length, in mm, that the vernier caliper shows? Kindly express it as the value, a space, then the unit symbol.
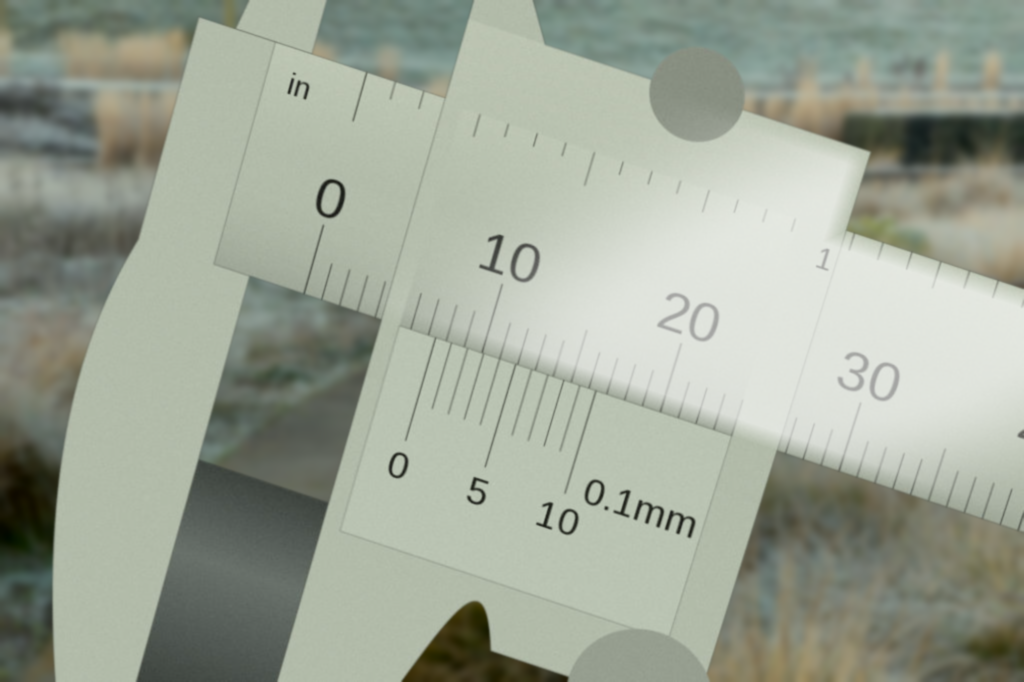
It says 7.4 mm
